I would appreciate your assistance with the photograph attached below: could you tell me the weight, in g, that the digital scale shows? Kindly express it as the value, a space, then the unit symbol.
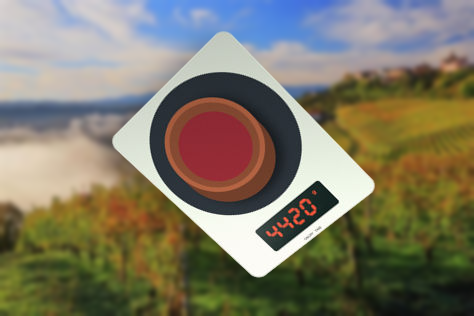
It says 4420 g
